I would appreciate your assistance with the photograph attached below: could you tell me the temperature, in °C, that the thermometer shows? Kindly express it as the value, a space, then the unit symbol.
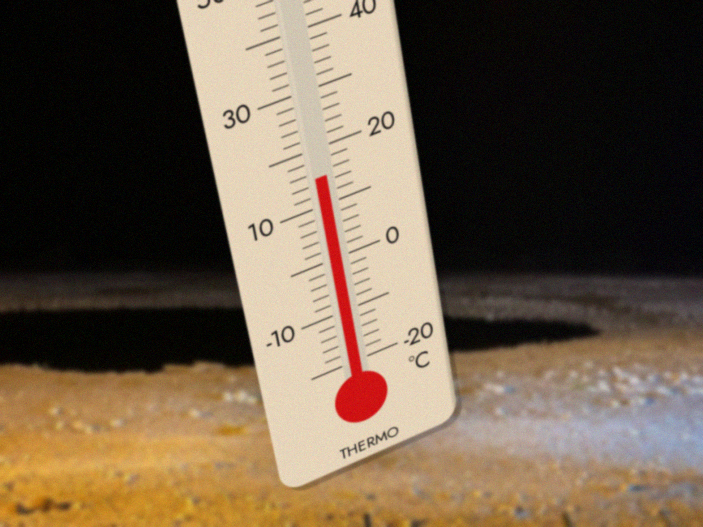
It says 15 °C
